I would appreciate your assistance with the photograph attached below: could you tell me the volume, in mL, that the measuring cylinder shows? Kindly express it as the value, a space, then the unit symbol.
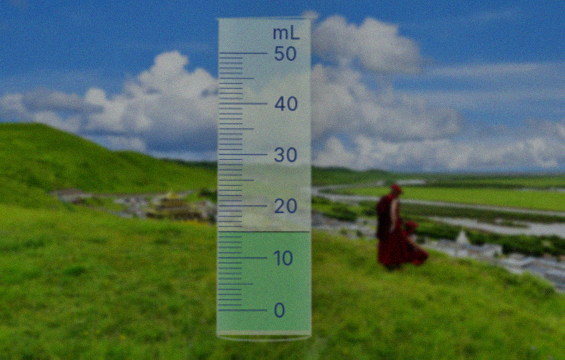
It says 15 mL
